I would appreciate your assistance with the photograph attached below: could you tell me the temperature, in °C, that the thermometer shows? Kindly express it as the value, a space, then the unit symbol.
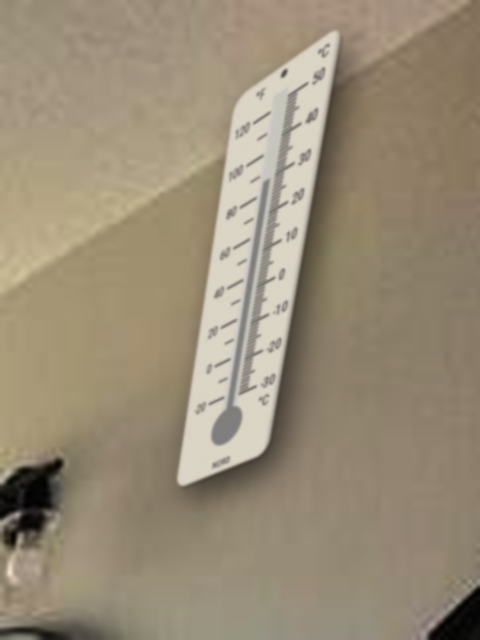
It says 30 °C
